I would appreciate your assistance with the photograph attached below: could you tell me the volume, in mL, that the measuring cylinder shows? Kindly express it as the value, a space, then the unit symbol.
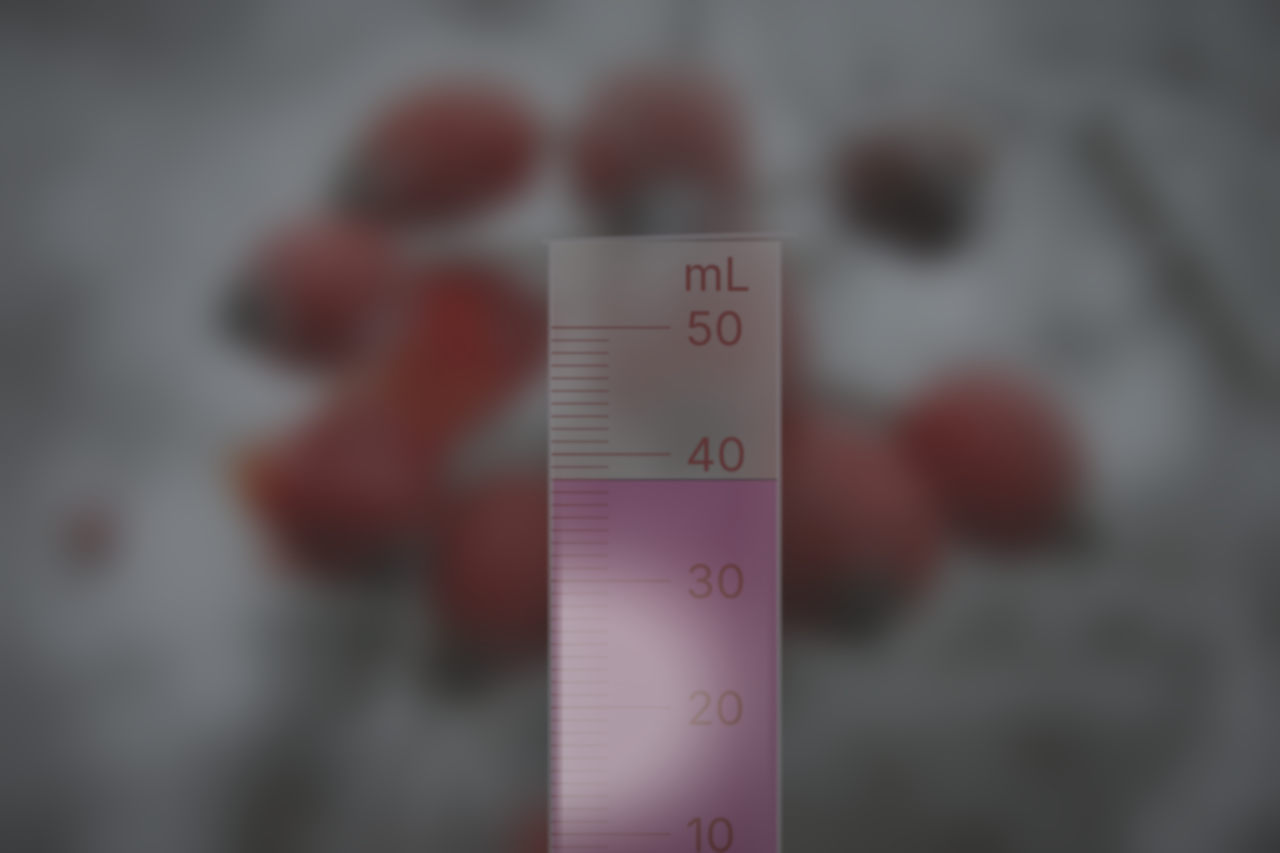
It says 38 mL
